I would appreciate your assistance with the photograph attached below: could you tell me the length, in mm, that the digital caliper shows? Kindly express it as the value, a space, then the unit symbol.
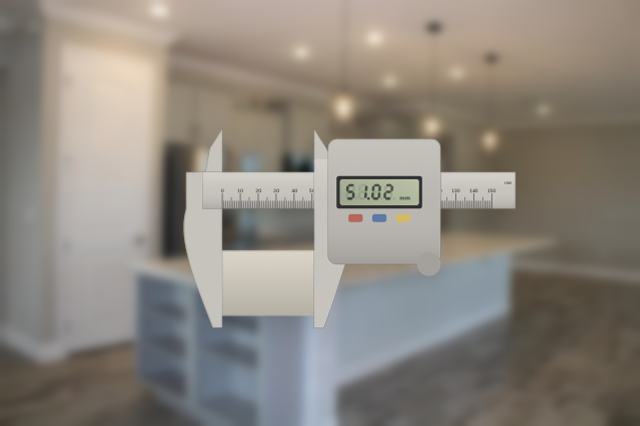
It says 51.02 mm
